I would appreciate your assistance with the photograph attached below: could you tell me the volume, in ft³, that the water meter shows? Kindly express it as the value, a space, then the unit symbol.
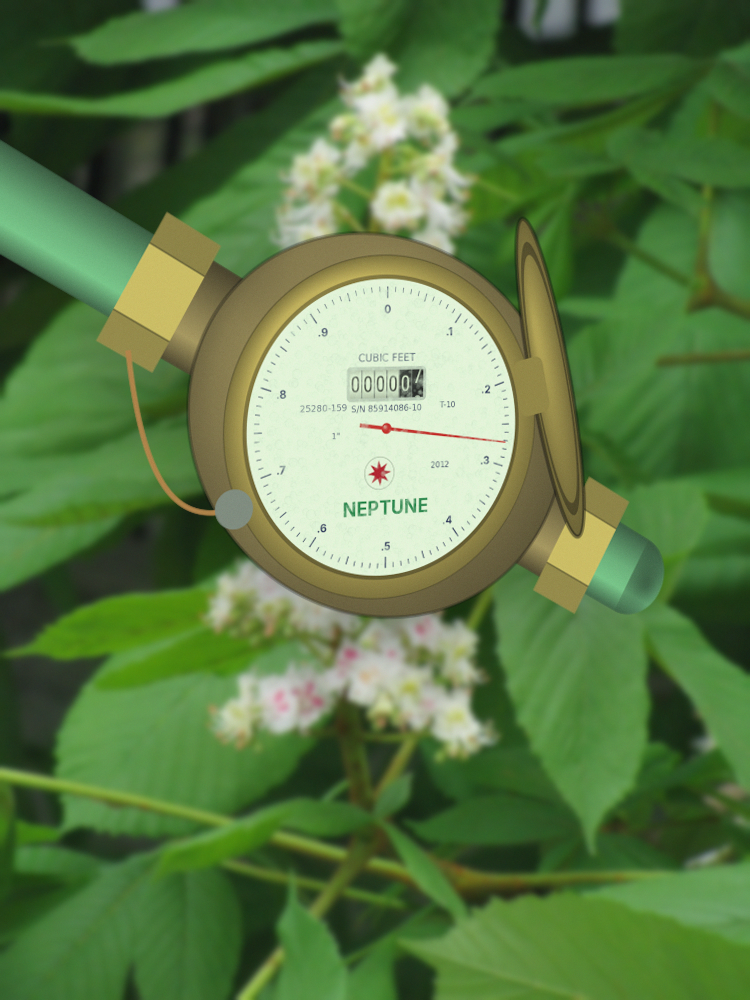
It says 7.27 ft³
